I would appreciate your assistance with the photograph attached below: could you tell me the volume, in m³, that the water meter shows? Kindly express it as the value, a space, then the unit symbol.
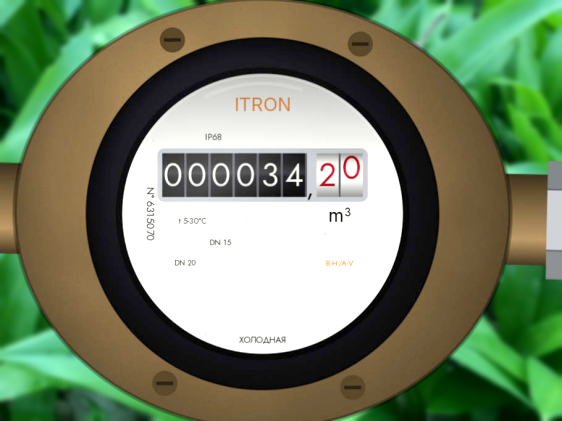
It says 34.20 m³
